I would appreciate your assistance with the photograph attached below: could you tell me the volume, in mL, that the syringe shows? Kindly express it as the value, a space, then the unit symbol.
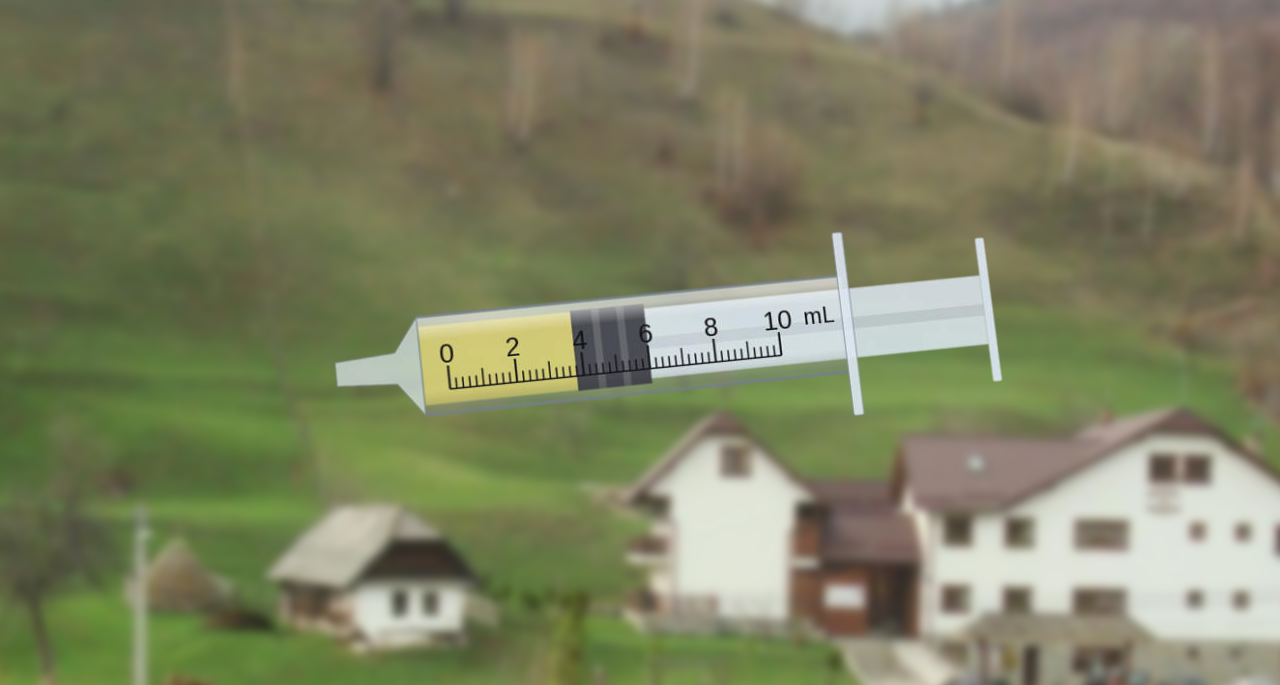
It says 3.8 mL
